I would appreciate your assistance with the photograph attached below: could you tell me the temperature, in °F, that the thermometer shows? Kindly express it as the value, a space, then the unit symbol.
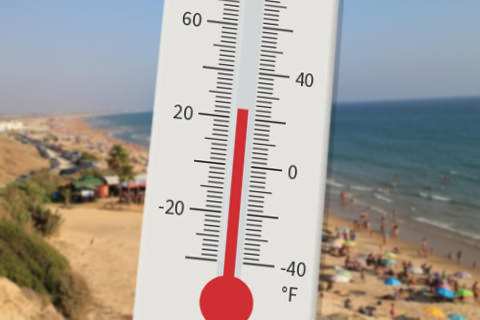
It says 24 °F
